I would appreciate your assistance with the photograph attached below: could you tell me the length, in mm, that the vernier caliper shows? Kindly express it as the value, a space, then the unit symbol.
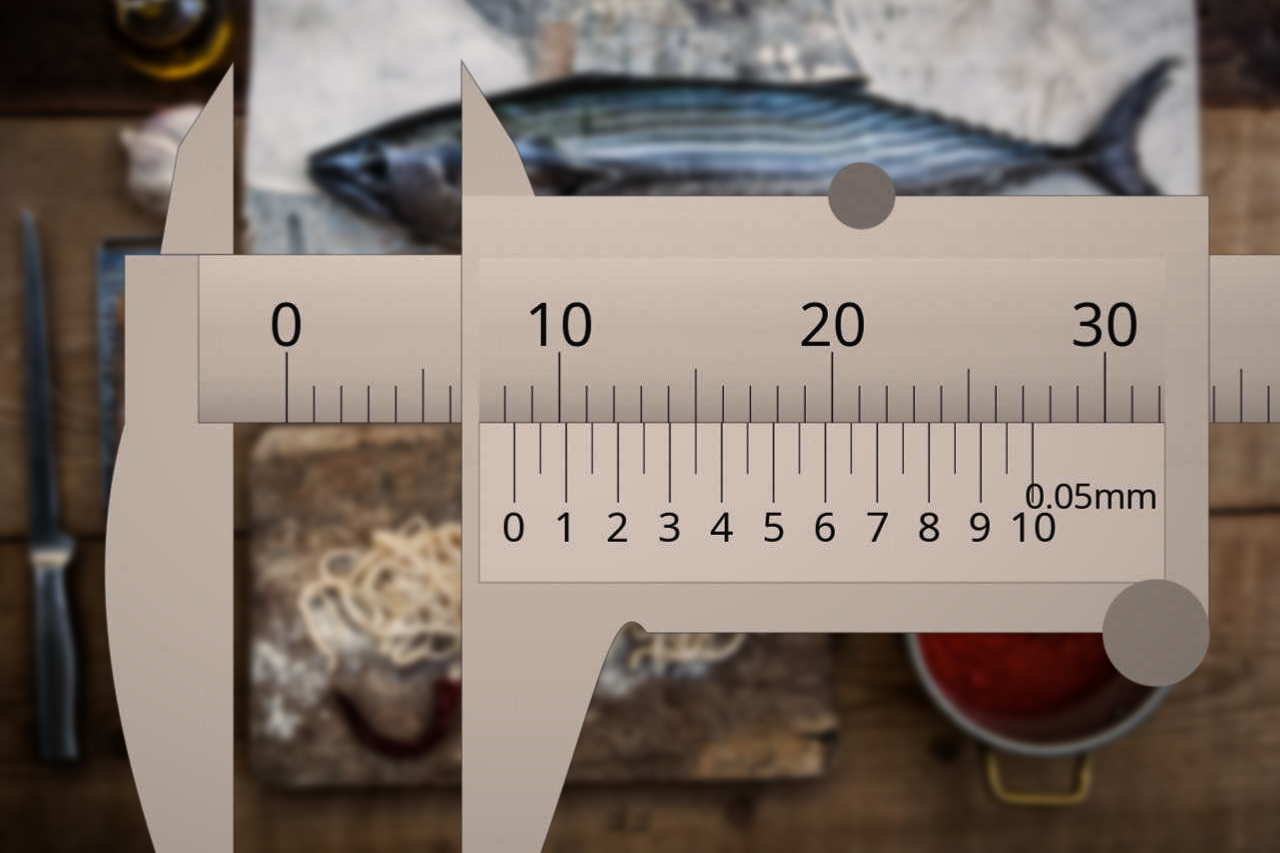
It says 8.35 mm
